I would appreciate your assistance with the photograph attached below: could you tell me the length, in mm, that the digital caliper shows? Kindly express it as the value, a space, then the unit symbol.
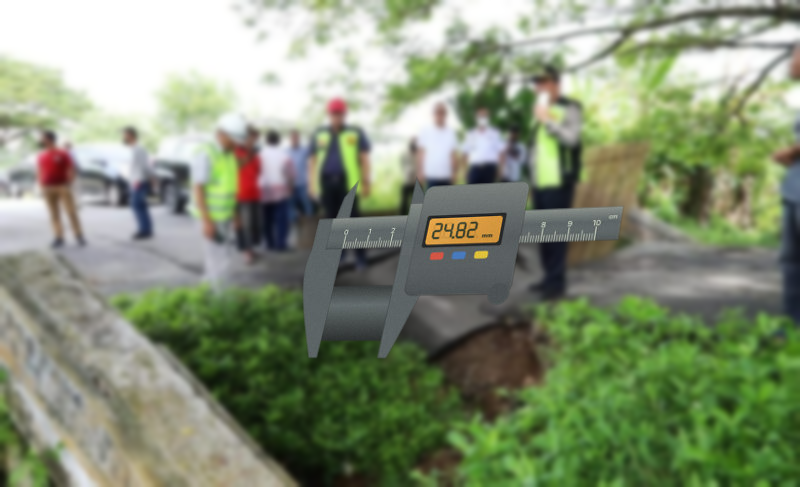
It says 24.82 mm
